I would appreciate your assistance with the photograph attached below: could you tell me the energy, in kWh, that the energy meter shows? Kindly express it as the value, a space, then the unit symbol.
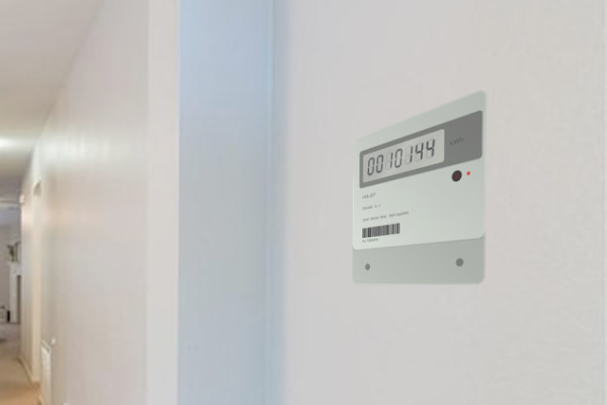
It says 10144 kWh
